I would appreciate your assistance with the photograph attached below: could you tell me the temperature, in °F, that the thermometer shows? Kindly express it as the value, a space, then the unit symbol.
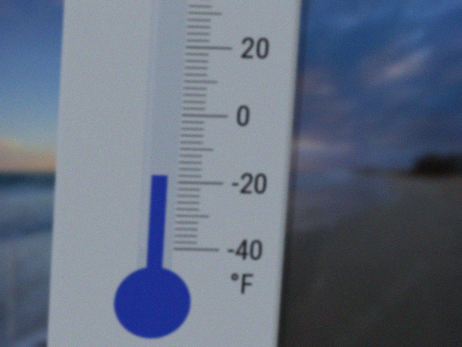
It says -18 °F
